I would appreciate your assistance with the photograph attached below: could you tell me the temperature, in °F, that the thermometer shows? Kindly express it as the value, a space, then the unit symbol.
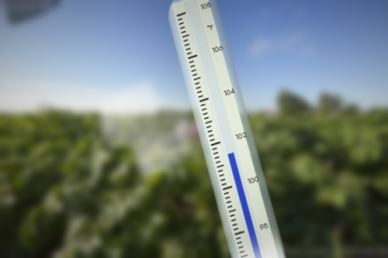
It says 101.4 °F
